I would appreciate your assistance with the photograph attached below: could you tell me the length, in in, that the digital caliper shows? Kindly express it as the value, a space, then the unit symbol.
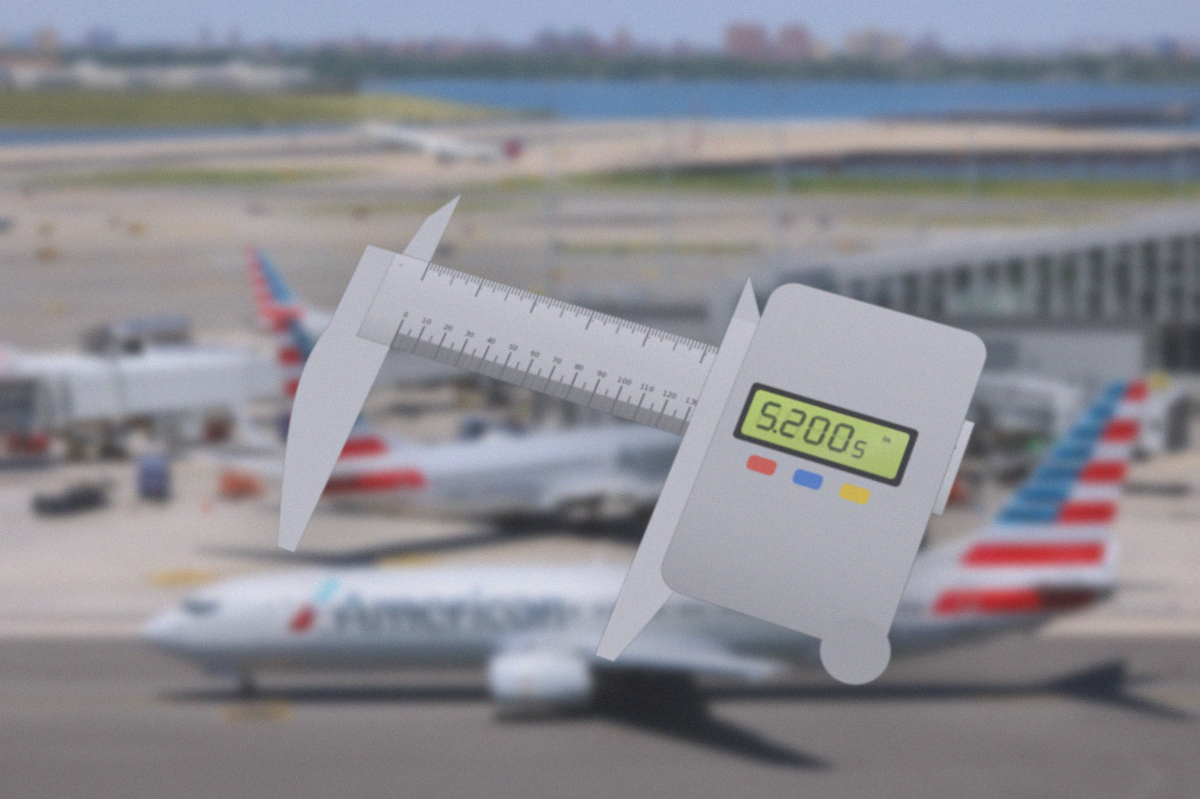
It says 5.2005 in
